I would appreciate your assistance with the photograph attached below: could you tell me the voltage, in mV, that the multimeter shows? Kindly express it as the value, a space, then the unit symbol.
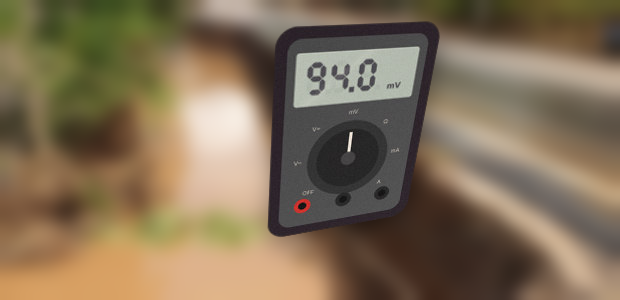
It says 94.0 mV
